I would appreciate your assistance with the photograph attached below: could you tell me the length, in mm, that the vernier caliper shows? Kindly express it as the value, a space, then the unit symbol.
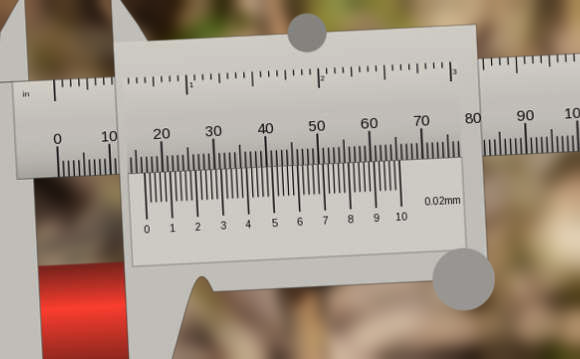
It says 16.5 mm
